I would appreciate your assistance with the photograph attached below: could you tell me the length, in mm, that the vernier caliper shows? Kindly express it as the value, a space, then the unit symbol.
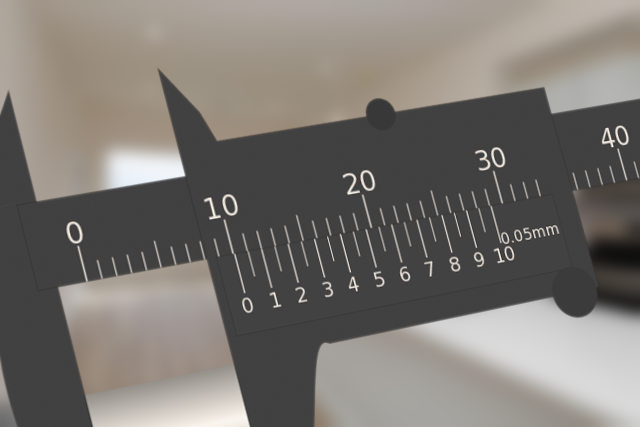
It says 10.1 mm
